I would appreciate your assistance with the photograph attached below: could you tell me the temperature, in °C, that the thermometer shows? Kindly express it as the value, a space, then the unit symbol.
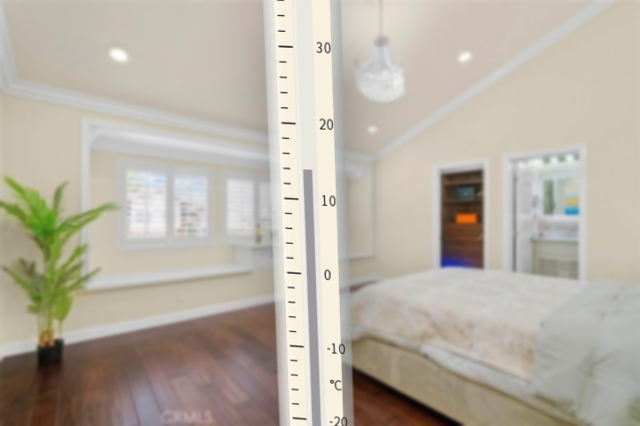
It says 14 °C
